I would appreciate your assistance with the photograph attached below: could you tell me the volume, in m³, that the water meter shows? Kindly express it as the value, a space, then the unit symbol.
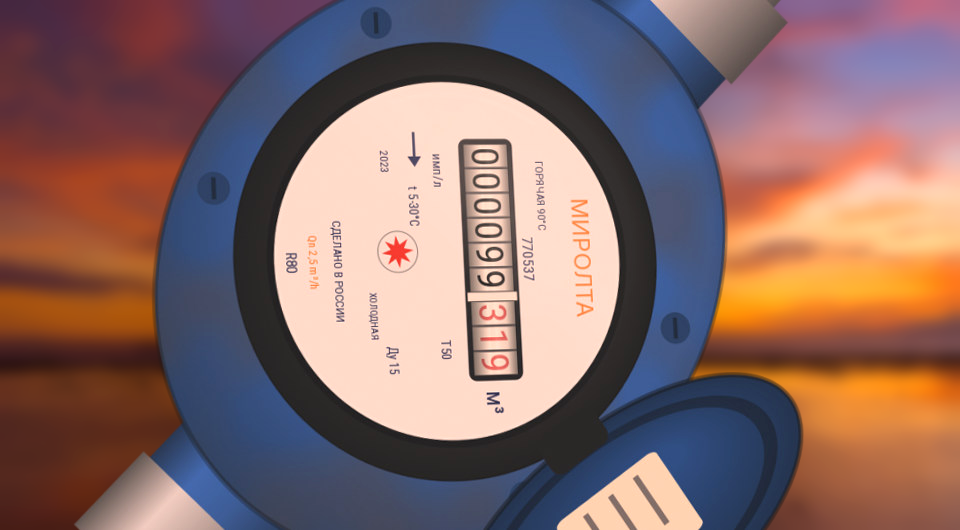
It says 99.319 m³
